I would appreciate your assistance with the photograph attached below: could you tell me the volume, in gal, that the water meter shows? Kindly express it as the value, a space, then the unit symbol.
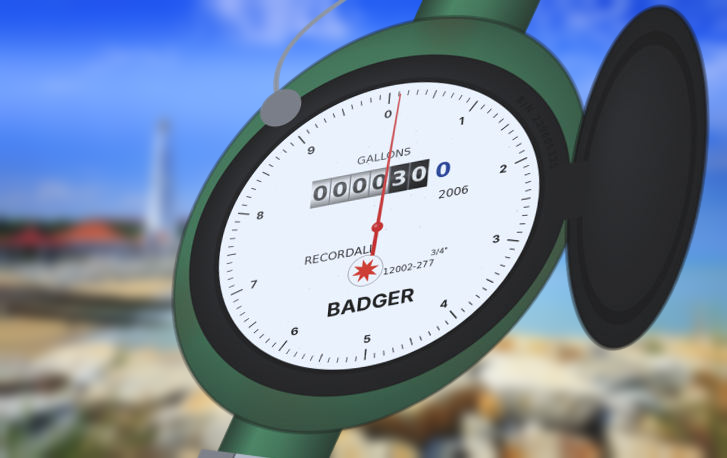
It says 300.1 gal
